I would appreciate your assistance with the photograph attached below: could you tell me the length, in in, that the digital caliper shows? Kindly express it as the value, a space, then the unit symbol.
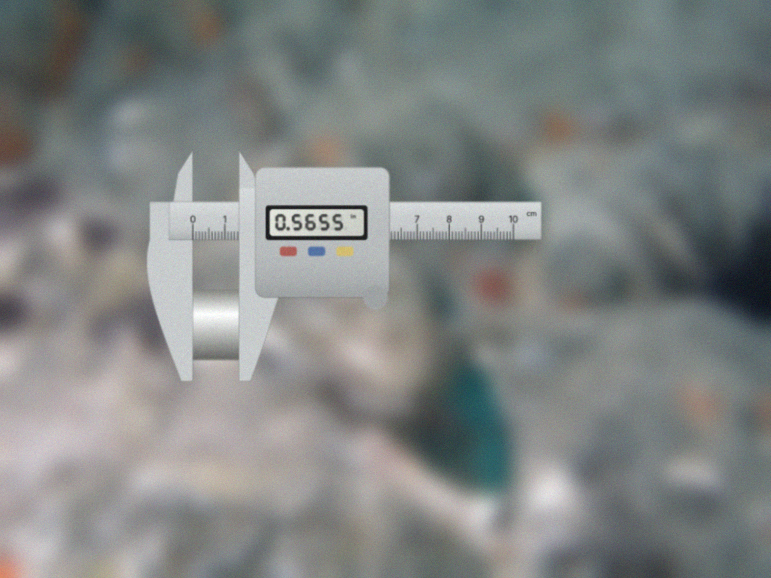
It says 0.5655 in
